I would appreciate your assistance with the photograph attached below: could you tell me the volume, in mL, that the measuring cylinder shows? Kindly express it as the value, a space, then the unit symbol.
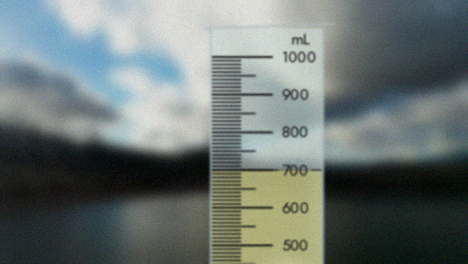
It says 700 mL
